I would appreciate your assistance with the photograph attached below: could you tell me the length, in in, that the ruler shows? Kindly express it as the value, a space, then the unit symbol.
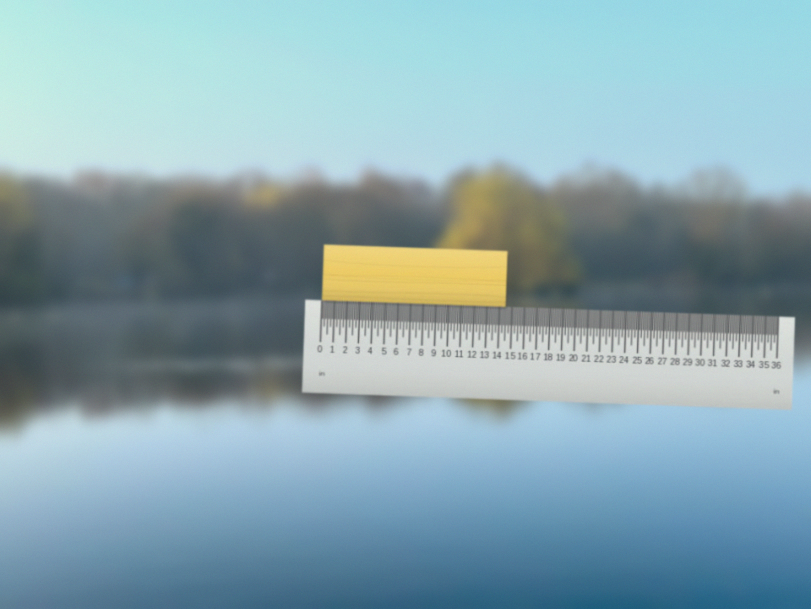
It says 14.5 in
